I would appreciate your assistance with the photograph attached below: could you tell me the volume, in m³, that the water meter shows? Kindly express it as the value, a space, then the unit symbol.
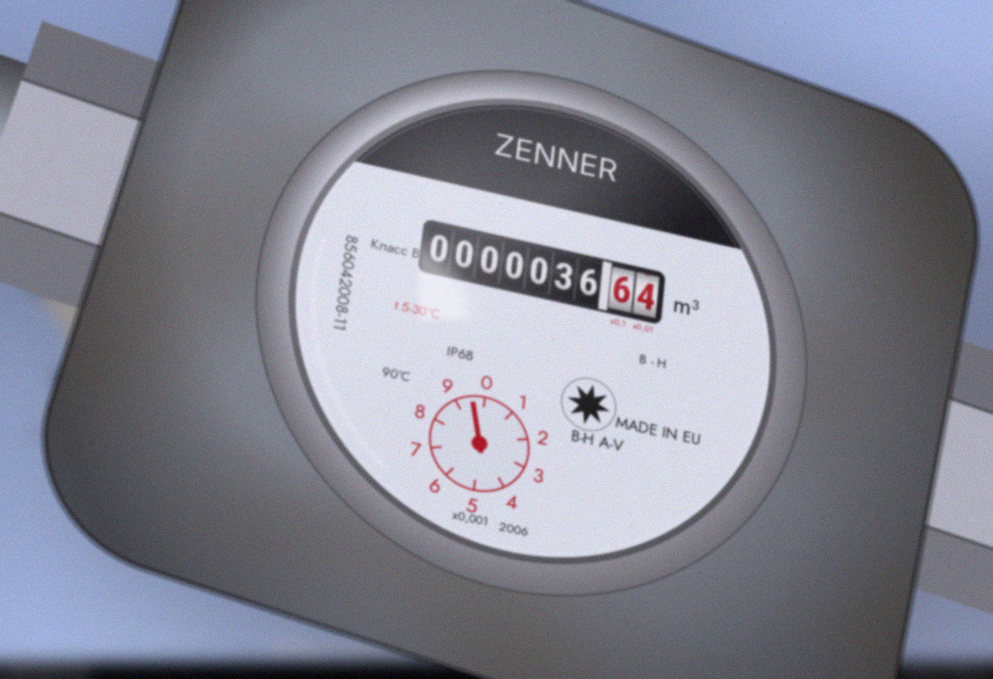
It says 36.639 m³
